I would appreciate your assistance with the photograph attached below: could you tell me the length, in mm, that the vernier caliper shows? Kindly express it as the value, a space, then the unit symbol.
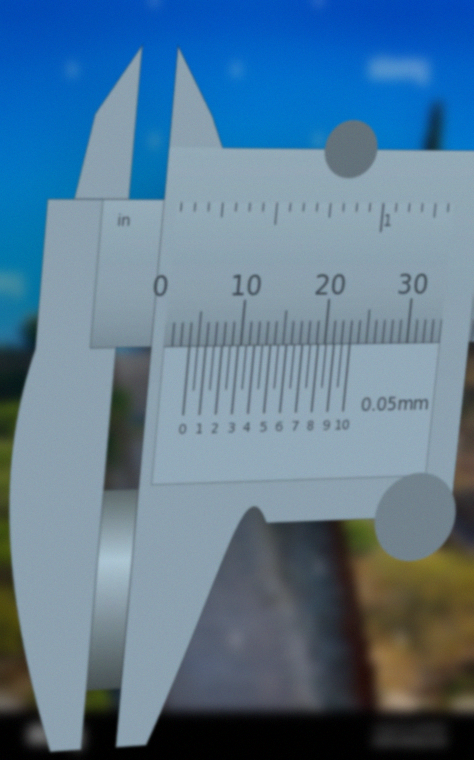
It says 4.0 mm
